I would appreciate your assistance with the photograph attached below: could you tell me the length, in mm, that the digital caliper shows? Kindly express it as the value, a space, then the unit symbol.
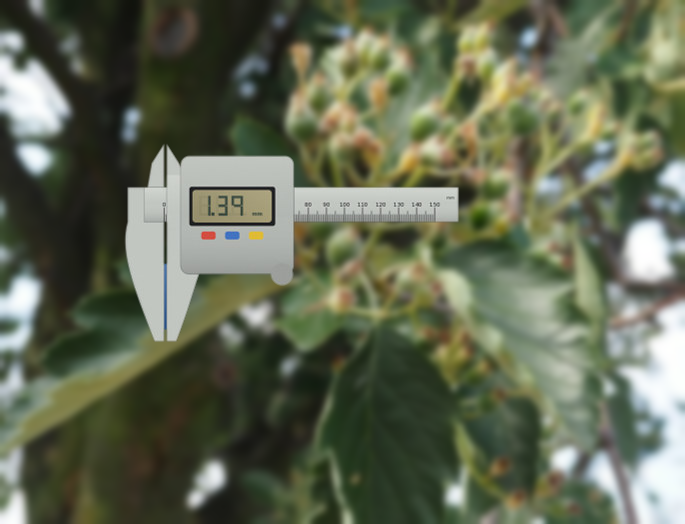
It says 1.39 mm
